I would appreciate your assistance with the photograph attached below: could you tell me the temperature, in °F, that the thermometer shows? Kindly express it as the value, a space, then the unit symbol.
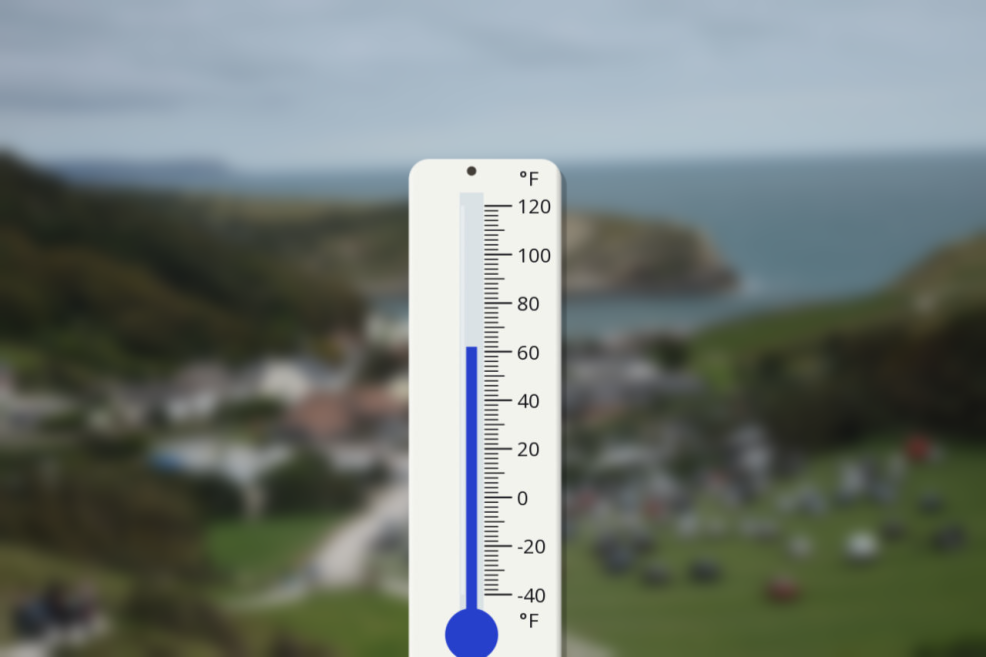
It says 62 °F
